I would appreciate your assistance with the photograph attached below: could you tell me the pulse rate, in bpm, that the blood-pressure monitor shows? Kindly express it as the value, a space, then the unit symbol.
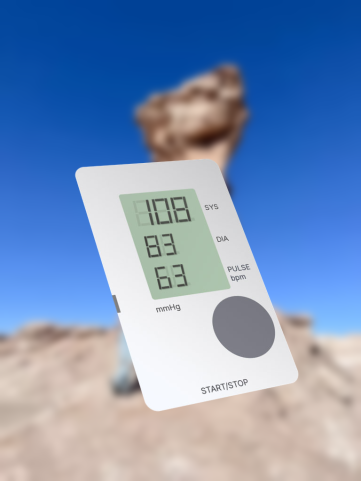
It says 63 bpm
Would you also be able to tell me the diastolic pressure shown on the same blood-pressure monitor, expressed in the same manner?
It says 83 mmHg
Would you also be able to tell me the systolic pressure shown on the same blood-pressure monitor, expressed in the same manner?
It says 108 mmHg
